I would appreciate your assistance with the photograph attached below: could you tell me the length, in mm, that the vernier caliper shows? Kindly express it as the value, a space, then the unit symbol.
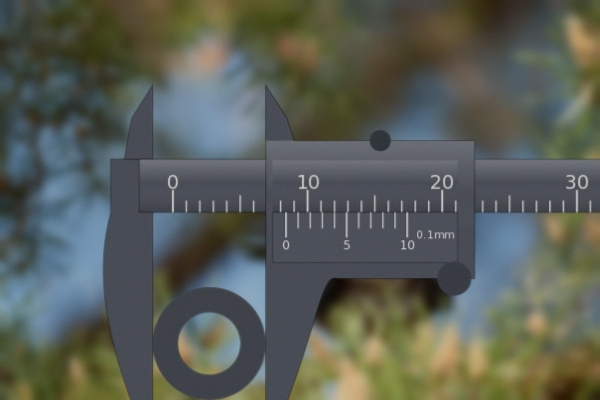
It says 8.4 mm
